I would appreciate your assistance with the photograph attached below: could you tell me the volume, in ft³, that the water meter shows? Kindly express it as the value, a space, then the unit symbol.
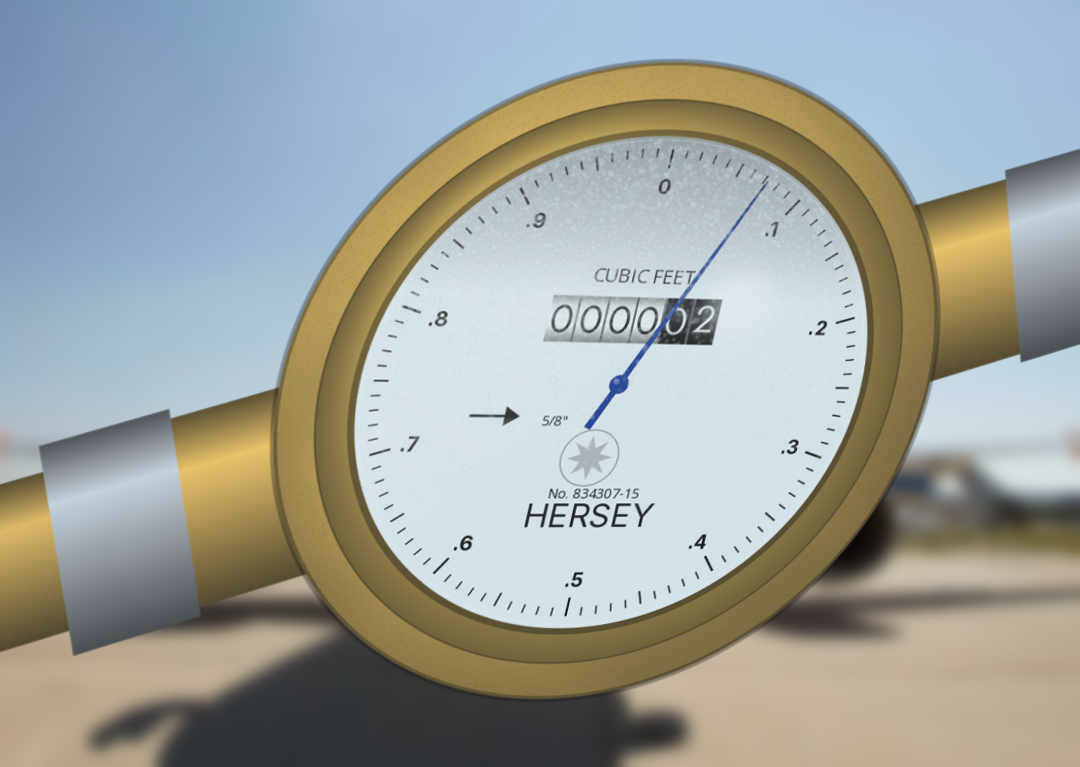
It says 2.07 ft³
